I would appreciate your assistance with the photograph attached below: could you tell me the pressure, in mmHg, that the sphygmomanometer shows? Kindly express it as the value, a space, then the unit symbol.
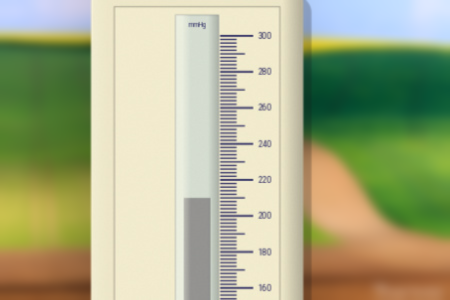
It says 210 mmHg
